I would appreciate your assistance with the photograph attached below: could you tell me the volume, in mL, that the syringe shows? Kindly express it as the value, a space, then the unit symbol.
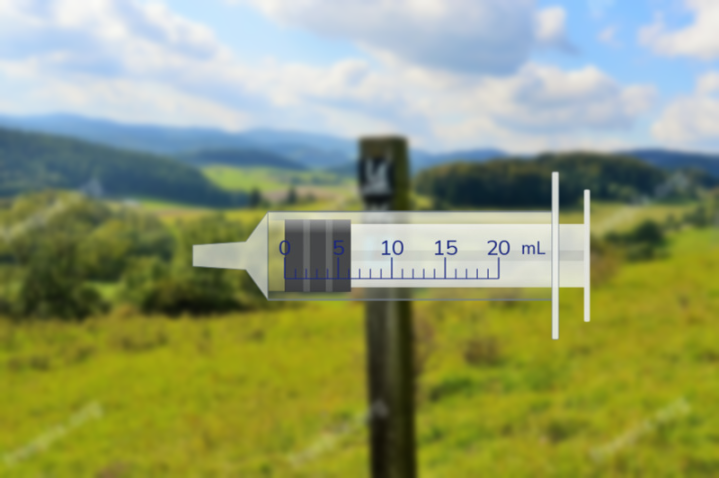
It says 0 mL
